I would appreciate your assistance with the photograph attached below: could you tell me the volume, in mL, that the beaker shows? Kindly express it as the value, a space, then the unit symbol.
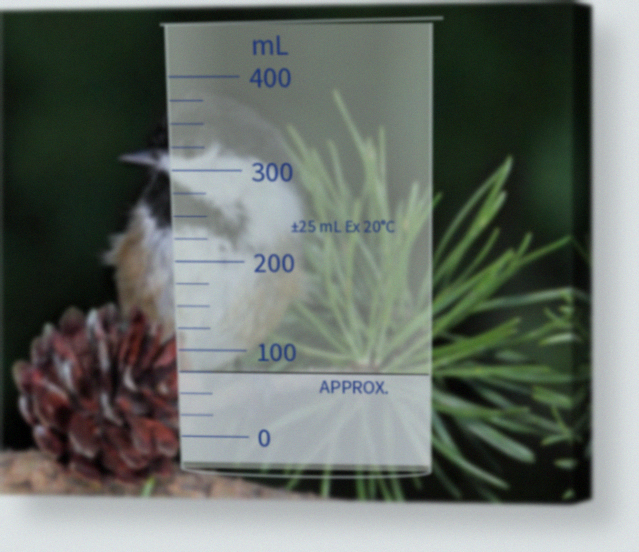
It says 75 mL
